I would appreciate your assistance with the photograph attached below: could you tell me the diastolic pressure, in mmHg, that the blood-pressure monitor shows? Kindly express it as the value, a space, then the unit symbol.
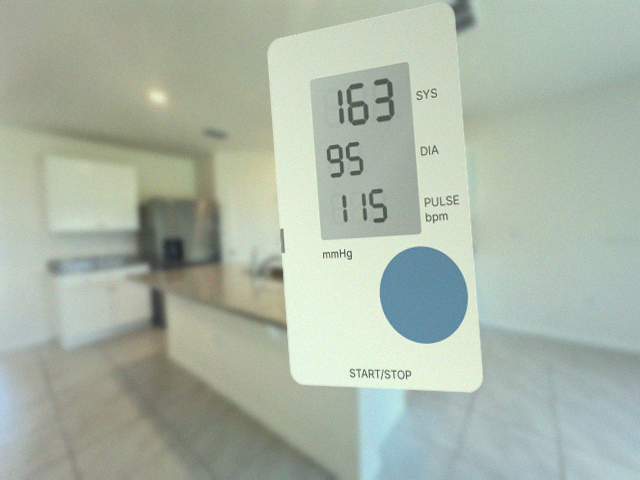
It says 95 mmHg
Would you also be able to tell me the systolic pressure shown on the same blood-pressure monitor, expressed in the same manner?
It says 163 mmHg
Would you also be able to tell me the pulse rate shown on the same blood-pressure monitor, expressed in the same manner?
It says 115 bpm
